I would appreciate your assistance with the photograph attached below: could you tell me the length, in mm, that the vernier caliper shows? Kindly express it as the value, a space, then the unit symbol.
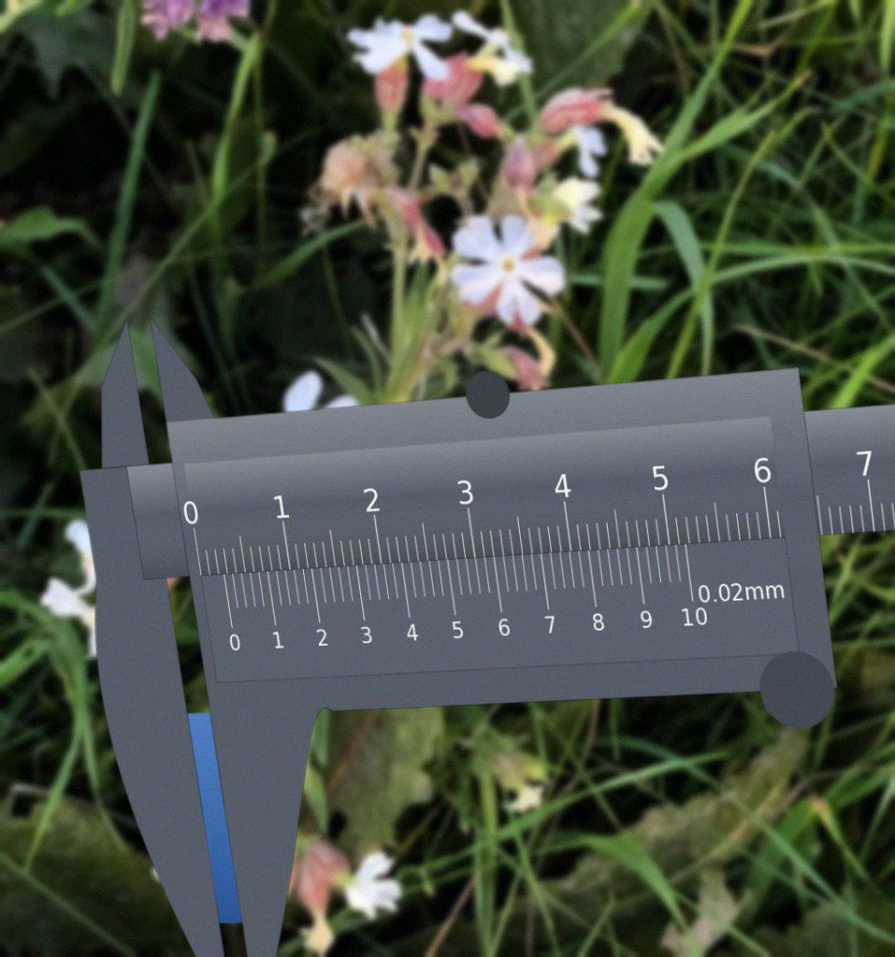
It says 2.6 mm
